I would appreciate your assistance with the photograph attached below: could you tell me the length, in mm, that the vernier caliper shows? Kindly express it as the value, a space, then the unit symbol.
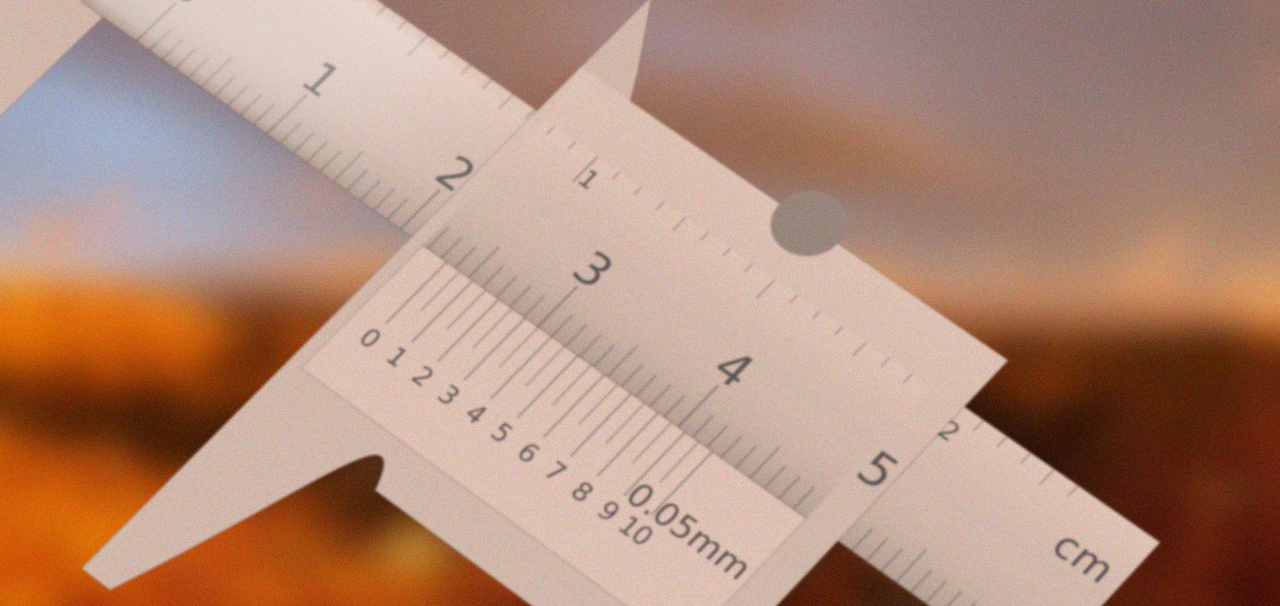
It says 23.4 mm
